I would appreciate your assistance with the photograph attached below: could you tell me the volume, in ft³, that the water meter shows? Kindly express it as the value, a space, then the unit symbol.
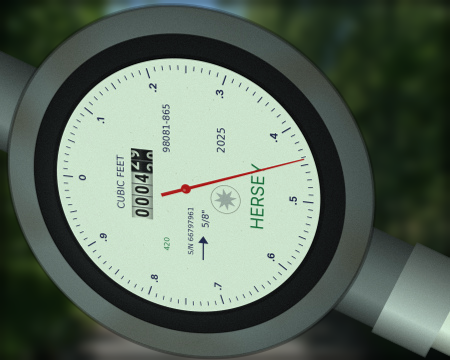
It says 429.44 ft³
